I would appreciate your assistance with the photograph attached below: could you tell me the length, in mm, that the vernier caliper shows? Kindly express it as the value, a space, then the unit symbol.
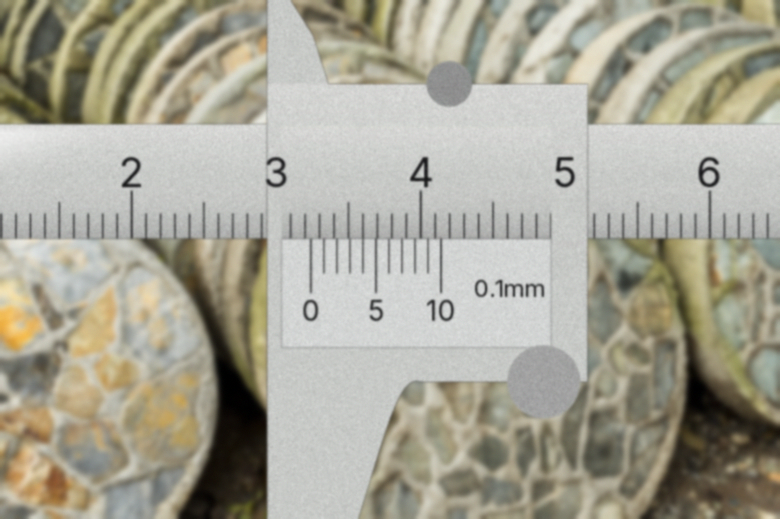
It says 32.4 mm
